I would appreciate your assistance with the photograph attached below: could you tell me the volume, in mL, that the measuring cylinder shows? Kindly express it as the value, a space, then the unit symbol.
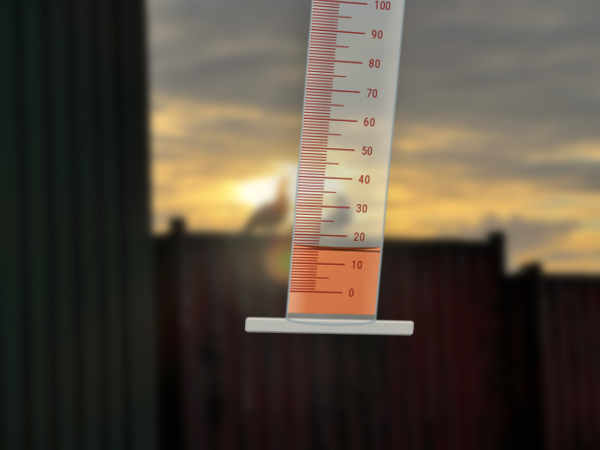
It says 15 mL
